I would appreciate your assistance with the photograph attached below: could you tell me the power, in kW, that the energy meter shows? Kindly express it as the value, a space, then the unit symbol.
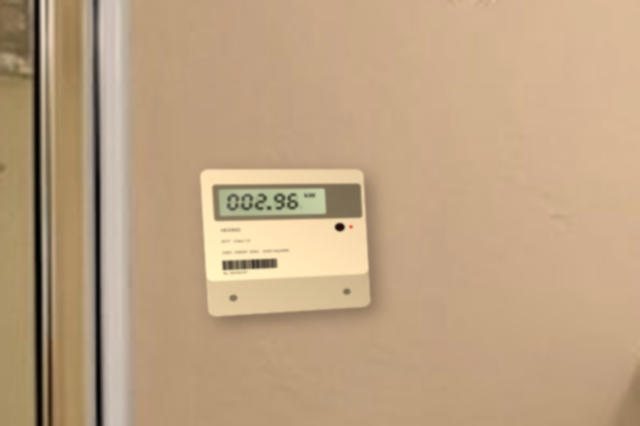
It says 2.96 kW
